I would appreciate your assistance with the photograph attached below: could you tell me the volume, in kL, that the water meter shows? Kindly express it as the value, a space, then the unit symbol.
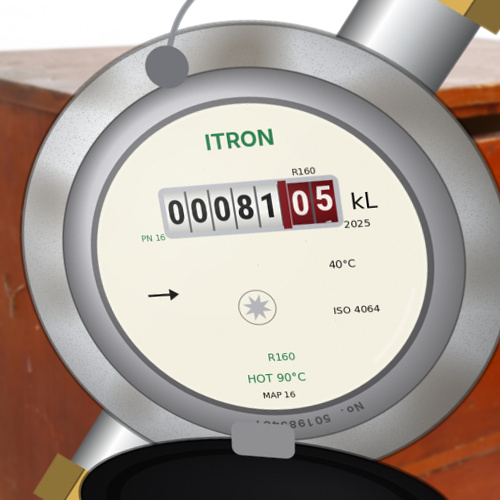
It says 81.05 kL
